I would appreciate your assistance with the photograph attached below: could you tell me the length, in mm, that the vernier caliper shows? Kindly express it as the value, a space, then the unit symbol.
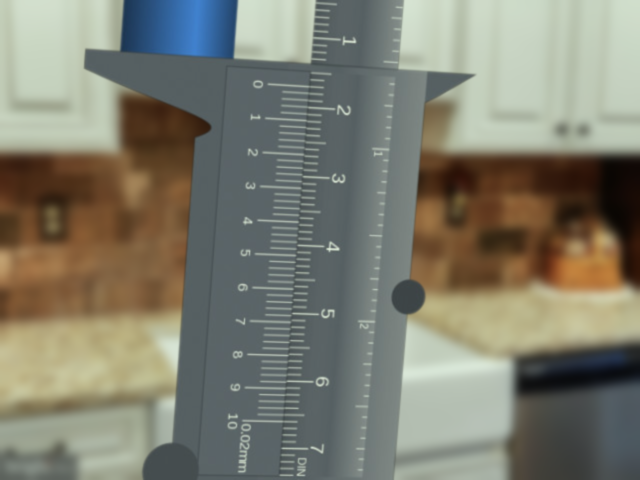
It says 17.0 mm
